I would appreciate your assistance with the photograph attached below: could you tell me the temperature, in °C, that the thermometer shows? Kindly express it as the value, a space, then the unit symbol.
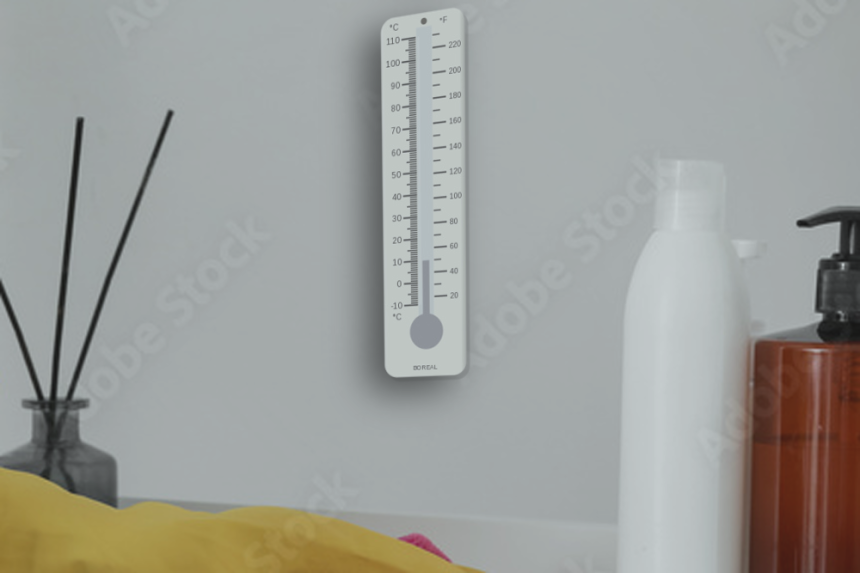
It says 10 °C
